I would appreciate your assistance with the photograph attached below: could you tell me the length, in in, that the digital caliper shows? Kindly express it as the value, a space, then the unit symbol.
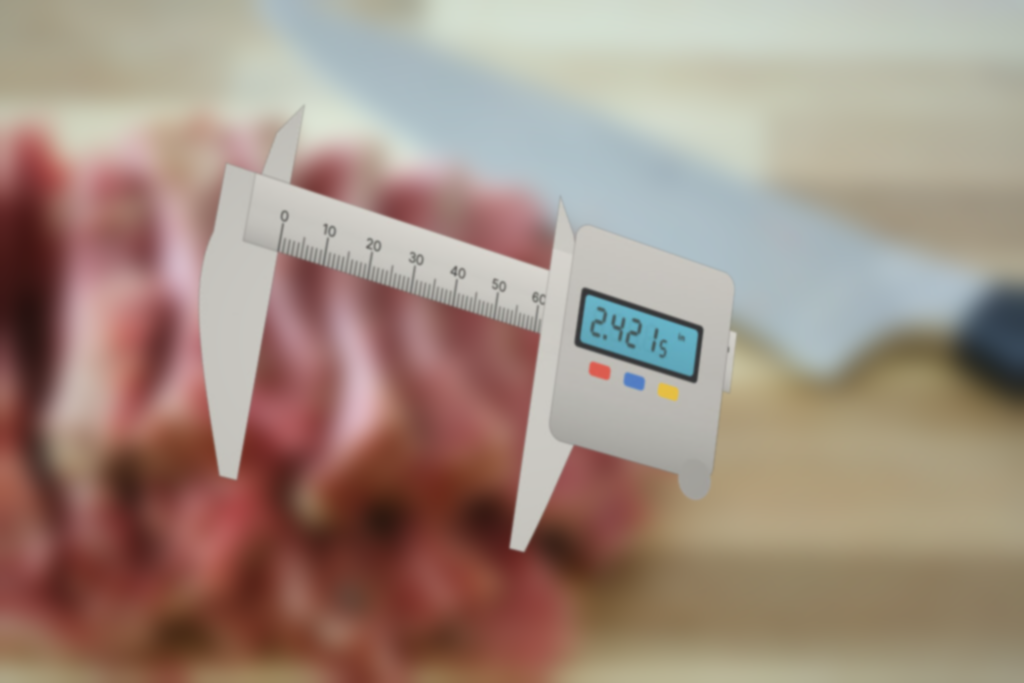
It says 2.4215 in
